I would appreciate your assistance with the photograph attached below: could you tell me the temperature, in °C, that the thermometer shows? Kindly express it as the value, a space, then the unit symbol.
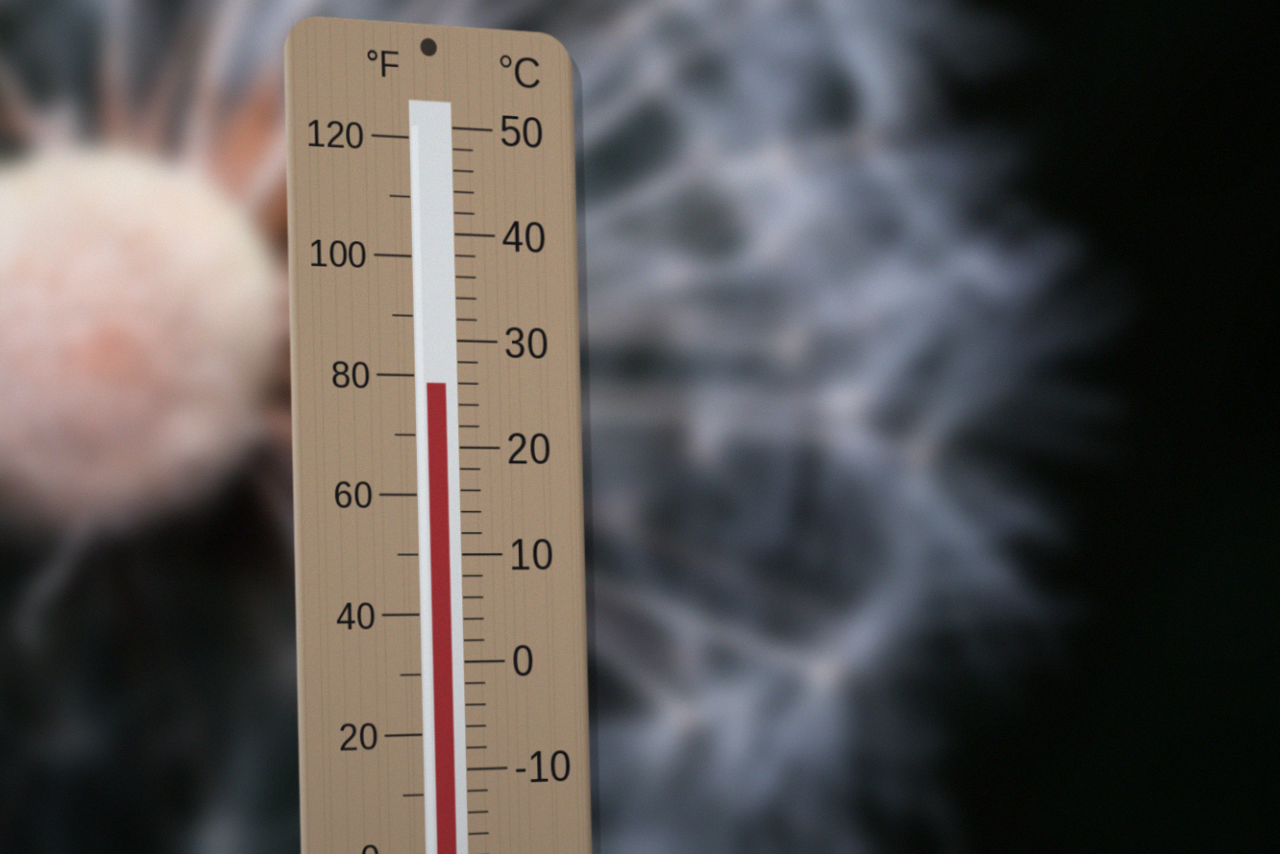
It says 26 °C
